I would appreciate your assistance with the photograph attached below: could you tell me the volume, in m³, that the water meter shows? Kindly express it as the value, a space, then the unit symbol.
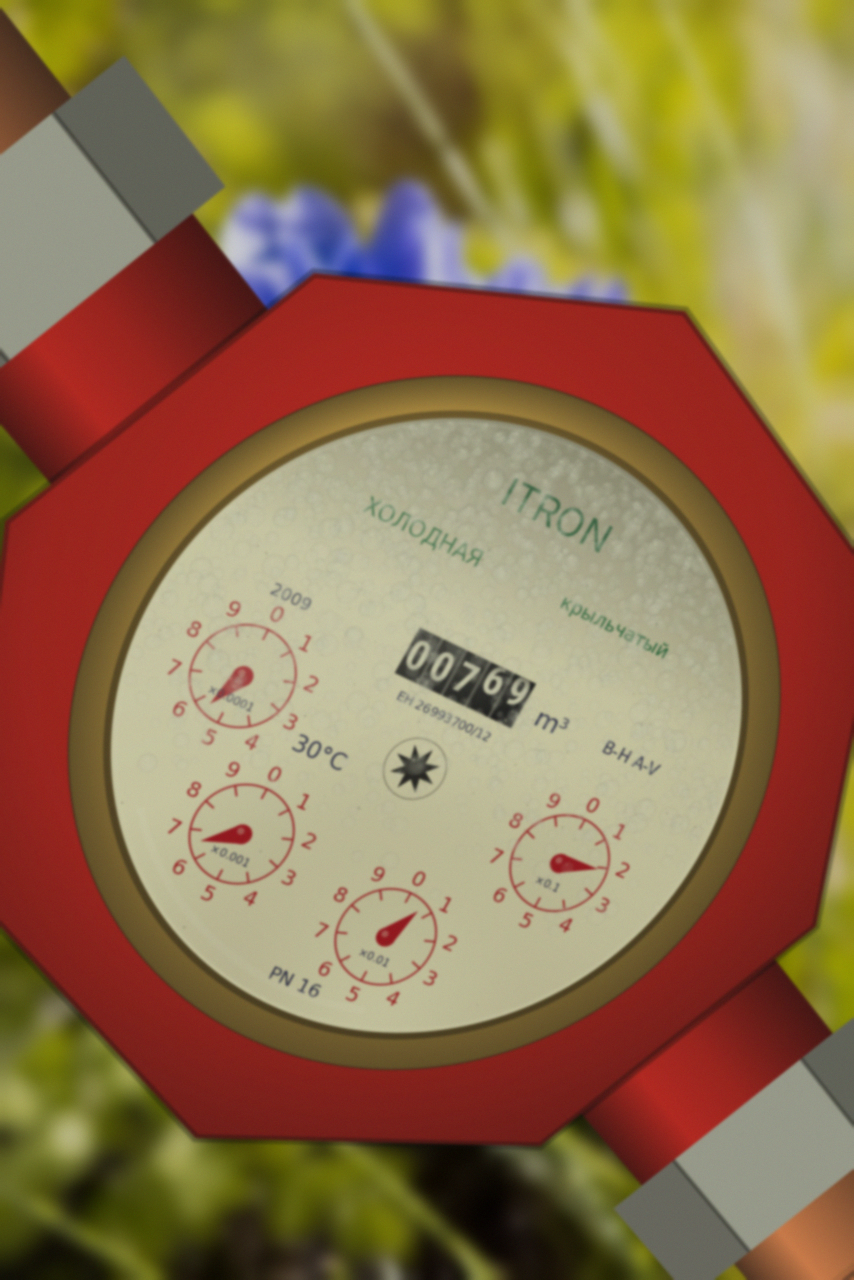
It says 769.2065 m³
